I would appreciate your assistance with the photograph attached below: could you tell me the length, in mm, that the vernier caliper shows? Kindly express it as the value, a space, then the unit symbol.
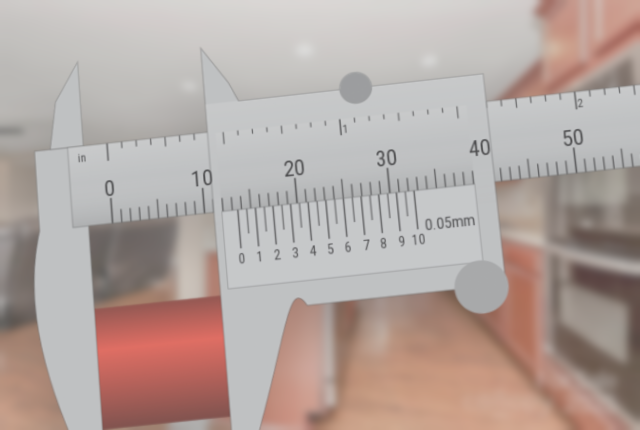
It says 13.6 mm
